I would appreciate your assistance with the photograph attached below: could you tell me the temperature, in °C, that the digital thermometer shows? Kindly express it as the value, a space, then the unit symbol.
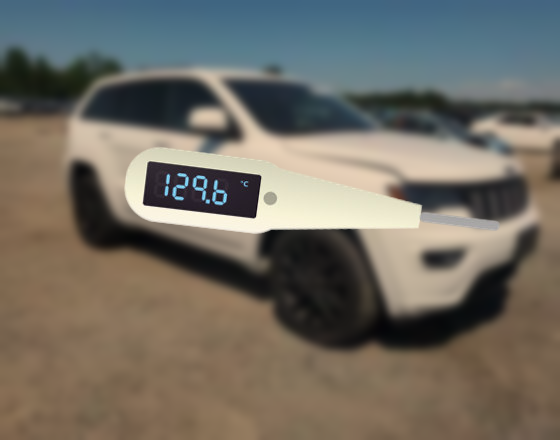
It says 129.6 °C
